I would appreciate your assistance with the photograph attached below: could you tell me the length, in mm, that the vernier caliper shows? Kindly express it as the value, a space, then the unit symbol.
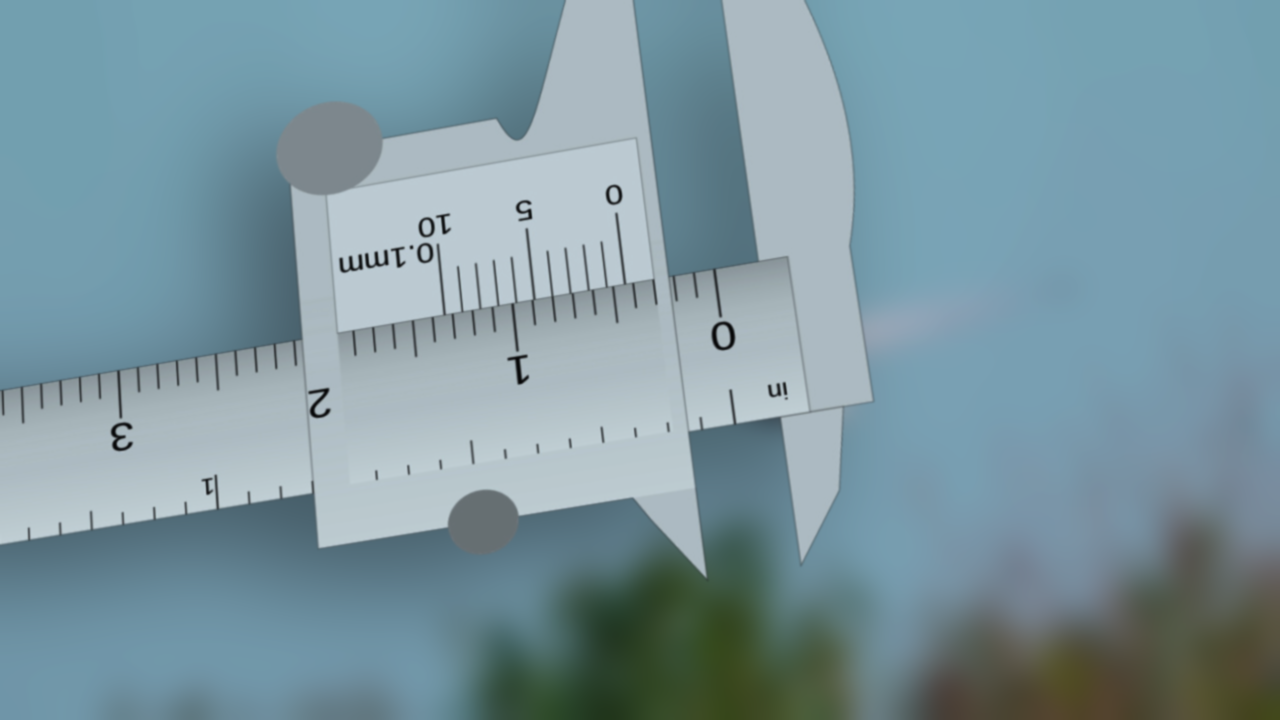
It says 4.4 mm
